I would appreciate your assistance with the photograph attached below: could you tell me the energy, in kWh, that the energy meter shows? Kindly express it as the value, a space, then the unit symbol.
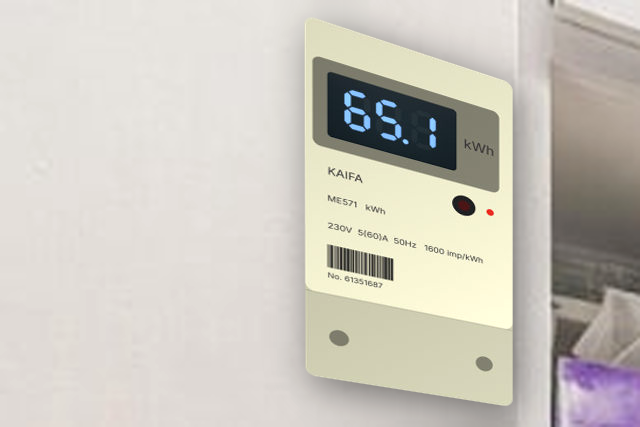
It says 65.1 kWh
